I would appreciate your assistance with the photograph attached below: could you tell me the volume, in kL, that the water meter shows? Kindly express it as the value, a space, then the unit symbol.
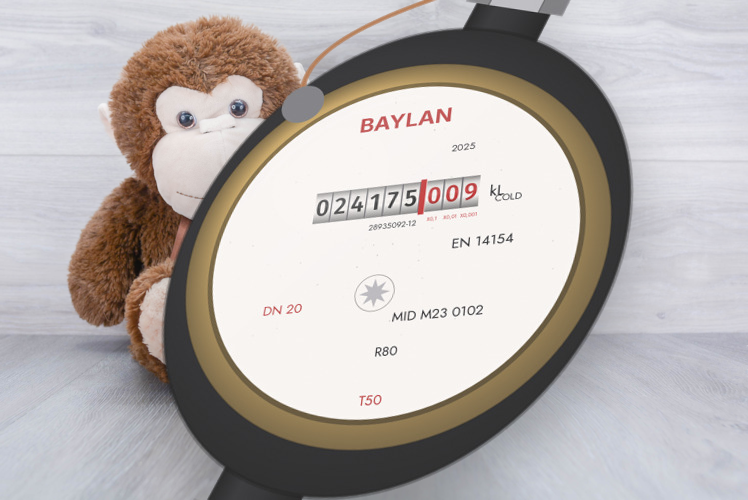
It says 24175.009 kL
